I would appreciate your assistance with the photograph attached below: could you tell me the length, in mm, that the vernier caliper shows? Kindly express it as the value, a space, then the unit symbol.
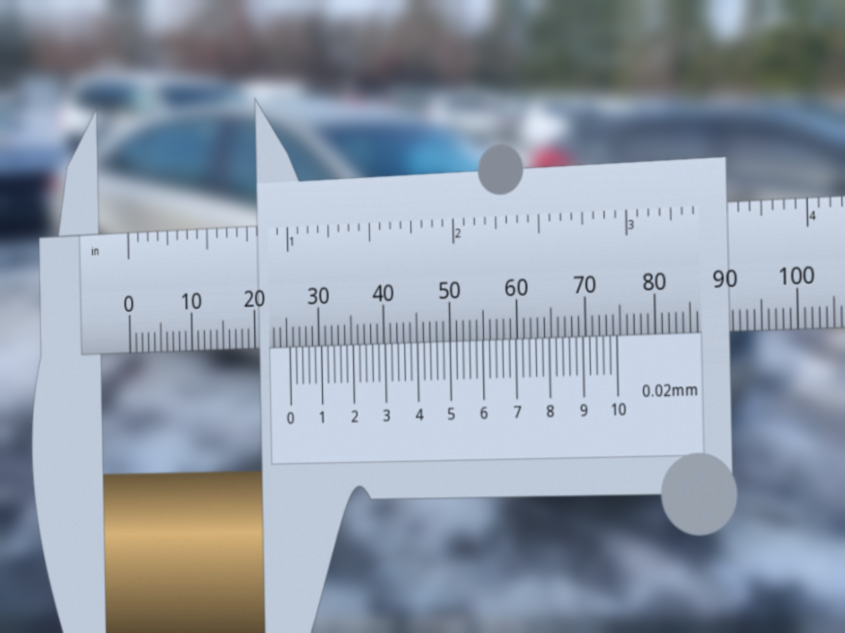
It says 25.5 mm
